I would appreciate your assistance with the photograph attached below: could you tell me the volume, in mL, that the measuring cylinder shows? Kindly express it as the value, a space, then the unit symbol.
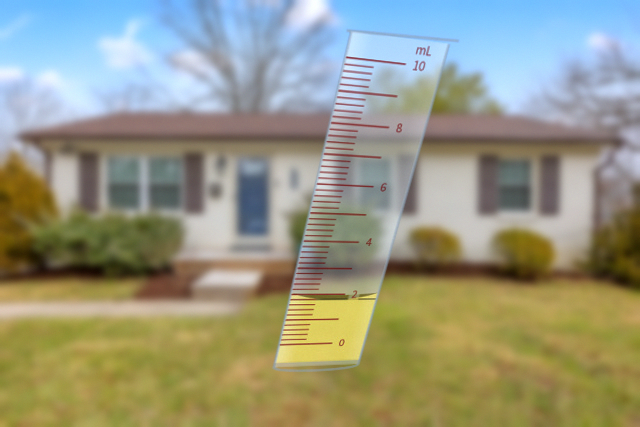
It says 1.8 mL
